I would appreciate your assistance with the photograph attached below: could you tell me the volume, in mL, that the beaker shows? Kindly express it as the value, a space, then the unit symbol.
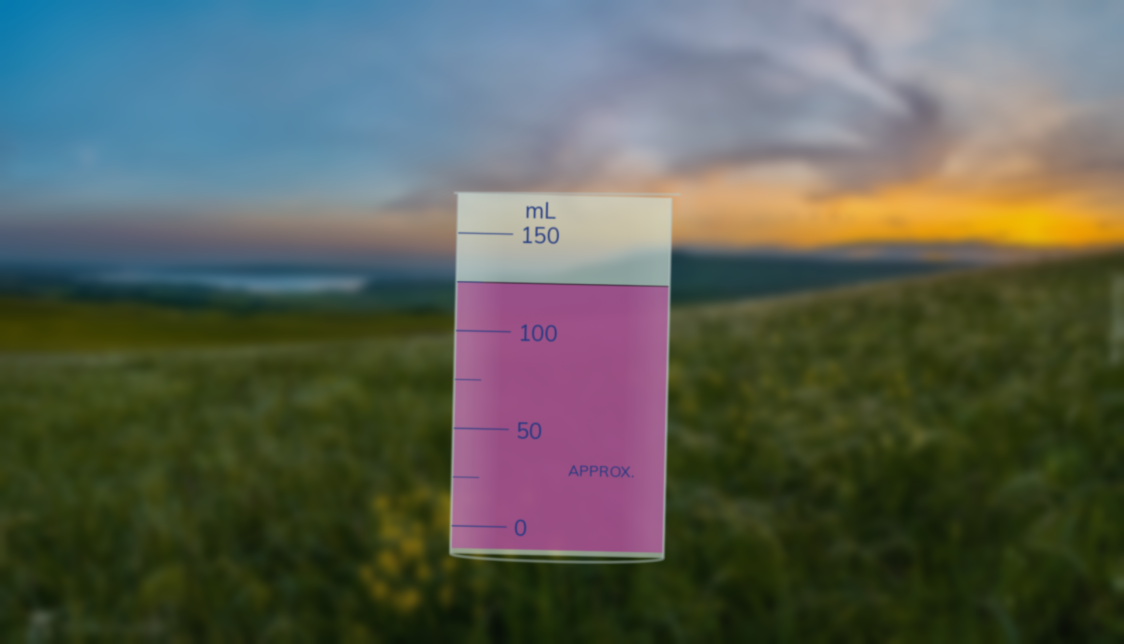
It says 125 mL
